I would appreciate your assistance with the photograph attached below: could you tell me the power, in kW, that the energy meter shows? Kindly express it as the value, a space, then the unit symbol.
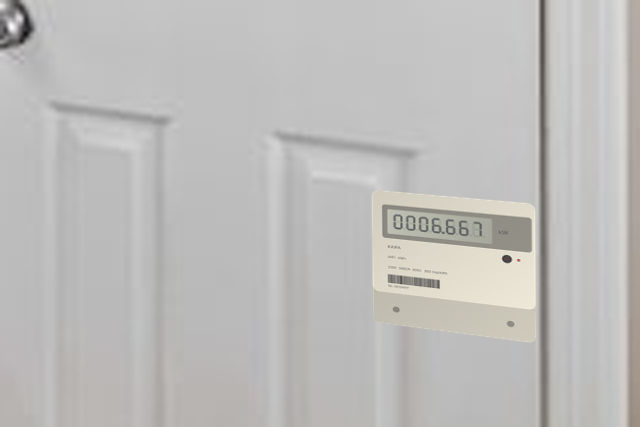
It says 6.667 kW
